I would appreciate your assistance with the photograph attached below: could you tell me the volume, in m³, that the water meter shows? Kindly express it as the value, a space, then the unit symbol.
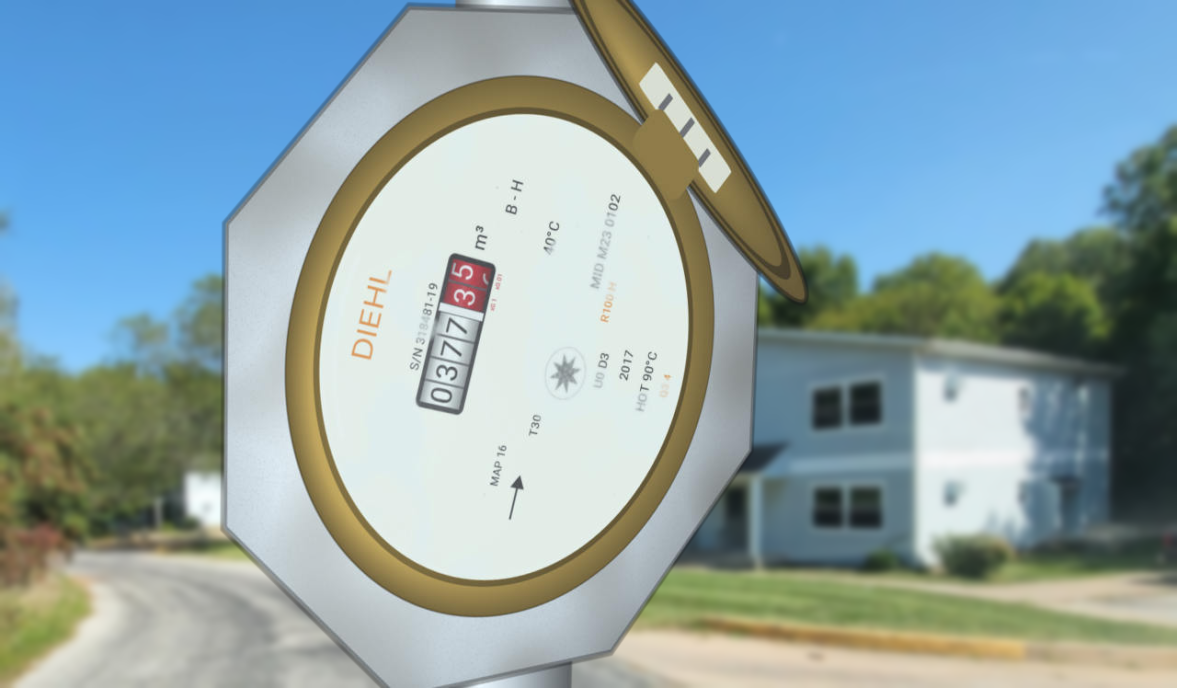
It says 377.35 m³
